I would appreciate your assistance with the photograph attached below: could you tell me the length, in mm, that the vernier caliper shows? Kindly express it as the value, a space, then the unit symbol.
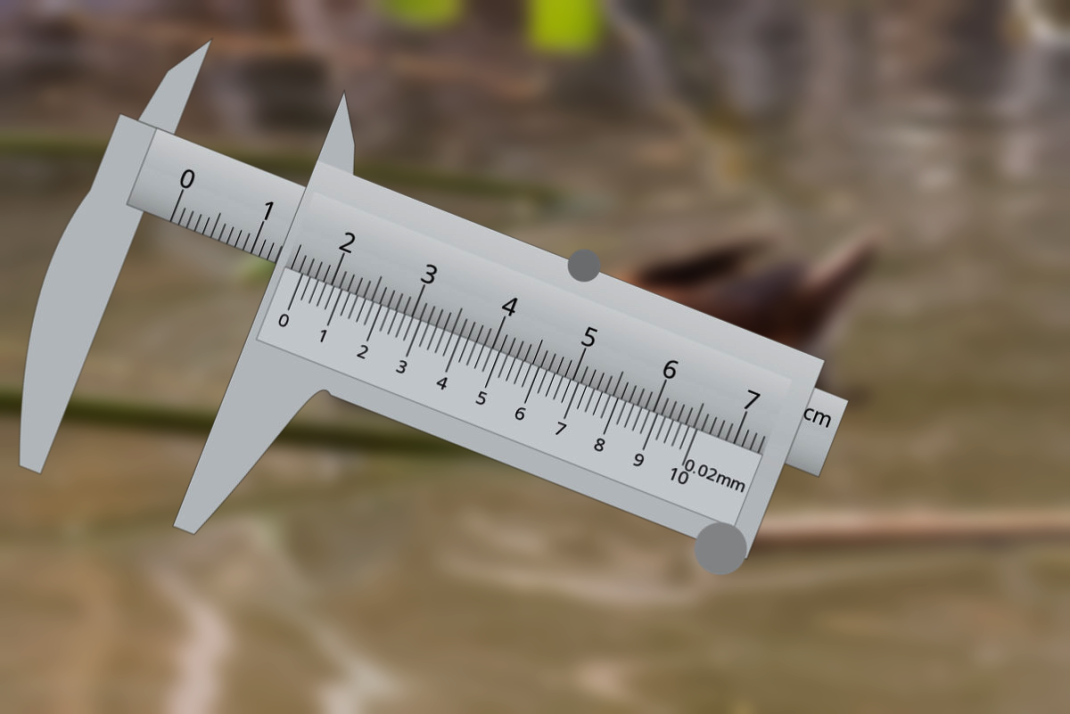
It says 16.4 mm
